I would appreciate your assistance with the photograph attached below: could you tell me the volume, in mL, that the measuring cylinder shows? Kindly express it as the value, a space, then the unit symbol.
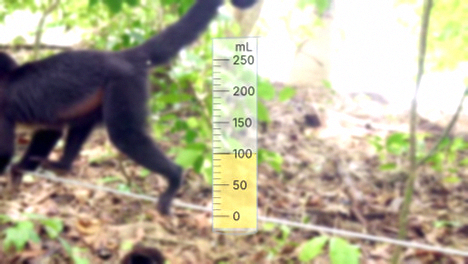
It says 100 mL
